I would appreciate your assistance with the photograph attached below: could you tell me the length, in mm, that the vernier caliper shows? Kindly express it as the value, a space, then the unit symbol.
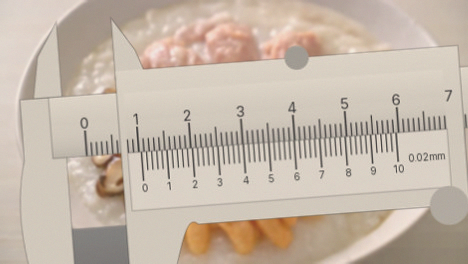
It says 10.5 mm
